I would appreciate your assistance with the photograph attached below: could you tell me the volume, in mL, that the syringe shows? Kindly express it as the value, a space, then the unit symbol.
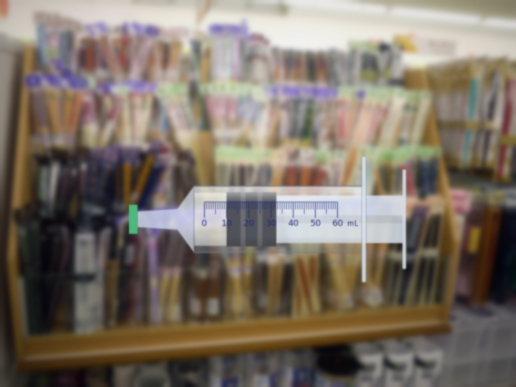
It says 10 mL
